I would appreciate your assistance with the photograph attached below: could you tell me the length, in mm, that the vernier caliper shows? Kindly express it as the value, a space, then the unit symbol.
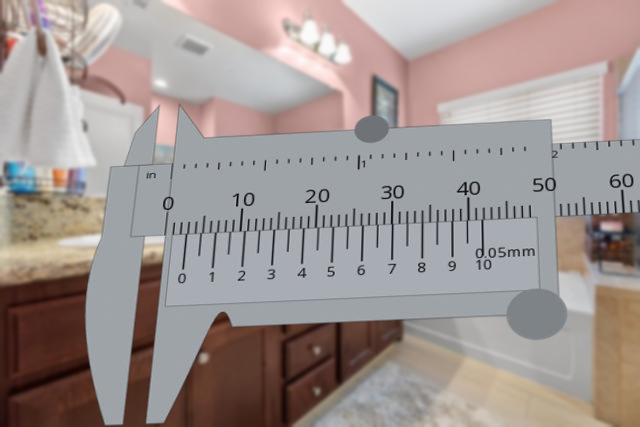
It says 2.8 mm
